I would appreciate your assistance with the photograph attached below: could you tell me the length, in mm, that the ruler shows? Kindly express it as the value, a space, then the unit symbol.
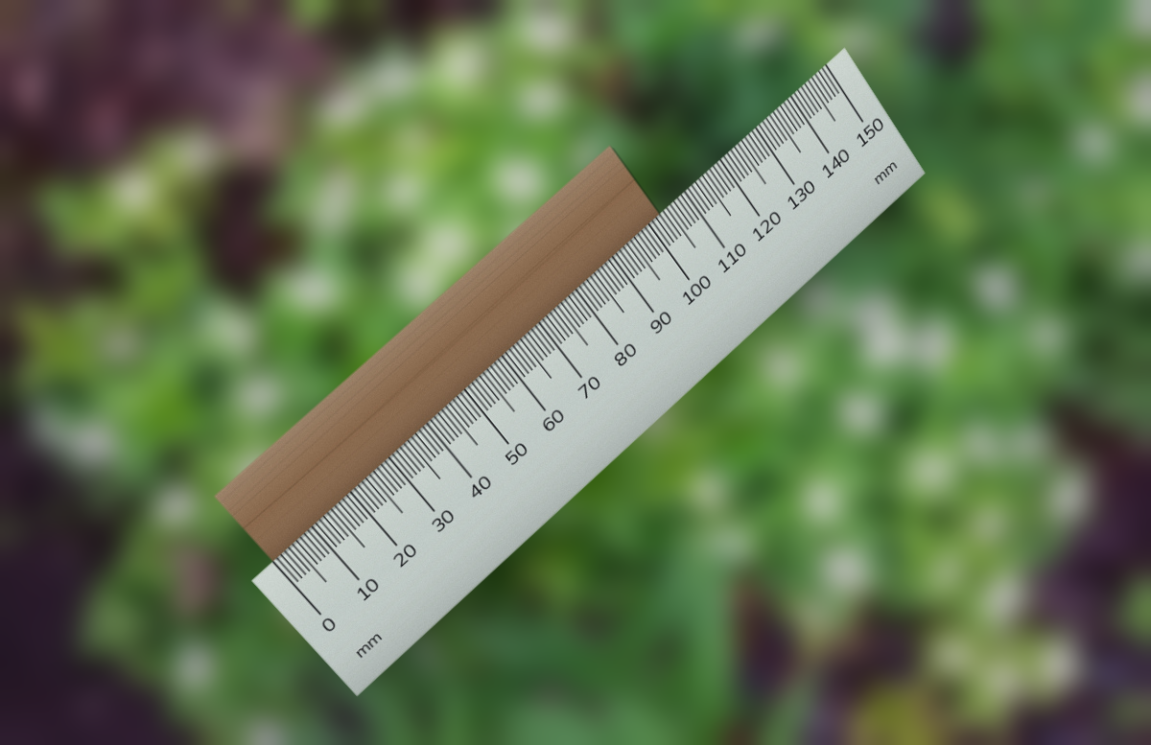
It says 103 mm
